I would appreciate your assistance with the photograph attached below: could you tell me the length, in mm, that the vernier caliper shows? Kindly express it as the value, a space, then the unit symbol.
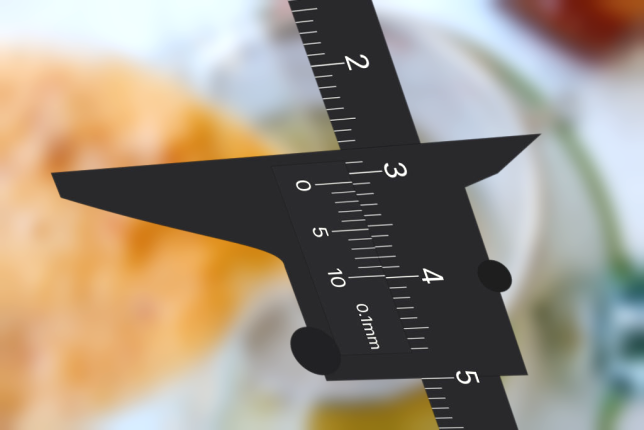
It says 30.8 mm
